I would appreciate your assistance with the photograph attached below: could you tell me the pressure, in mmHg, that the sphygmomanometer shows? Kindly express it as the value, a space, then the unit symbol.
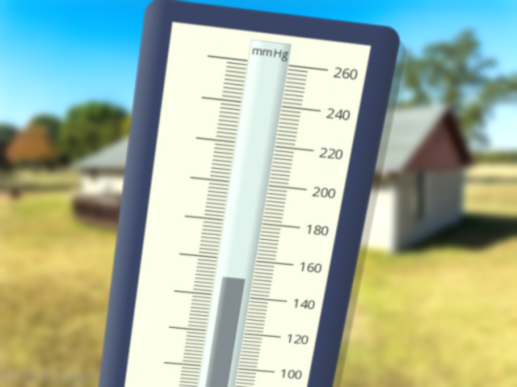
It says 150 mmHg
